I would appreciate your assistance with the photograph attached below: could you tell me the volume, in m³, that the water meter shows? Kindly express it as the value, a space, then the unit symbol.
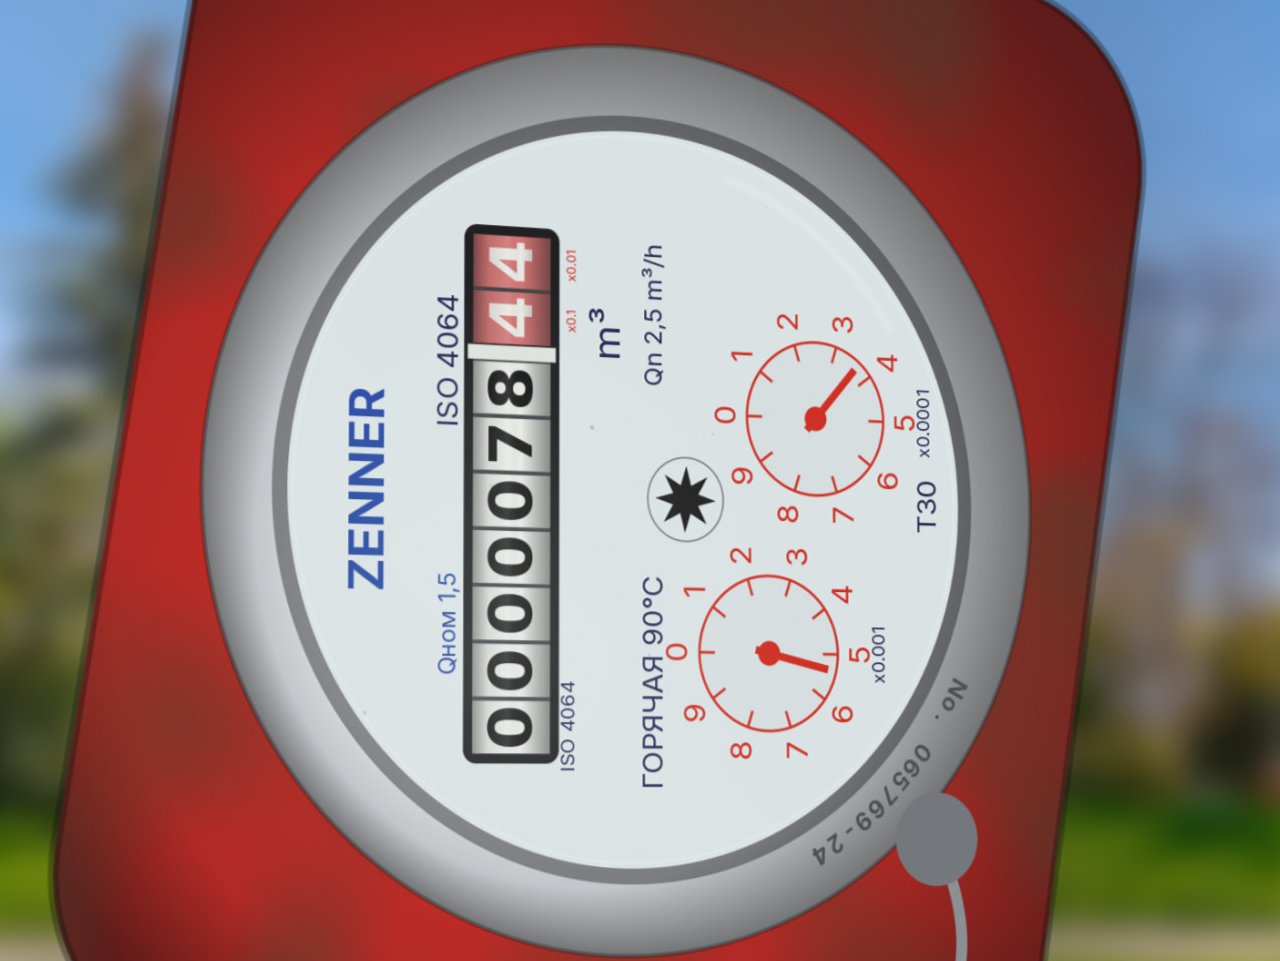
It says 78.4453 m³
